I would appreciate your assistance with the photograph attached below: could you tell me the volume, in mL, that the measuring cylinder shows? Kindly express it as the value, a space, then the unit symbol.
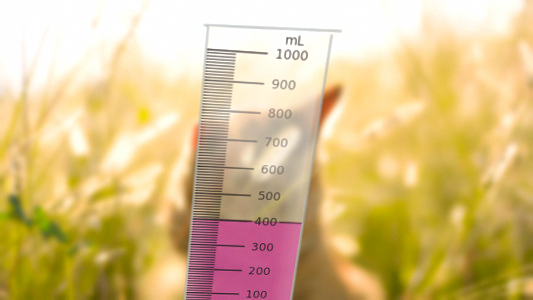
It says 400 mL
